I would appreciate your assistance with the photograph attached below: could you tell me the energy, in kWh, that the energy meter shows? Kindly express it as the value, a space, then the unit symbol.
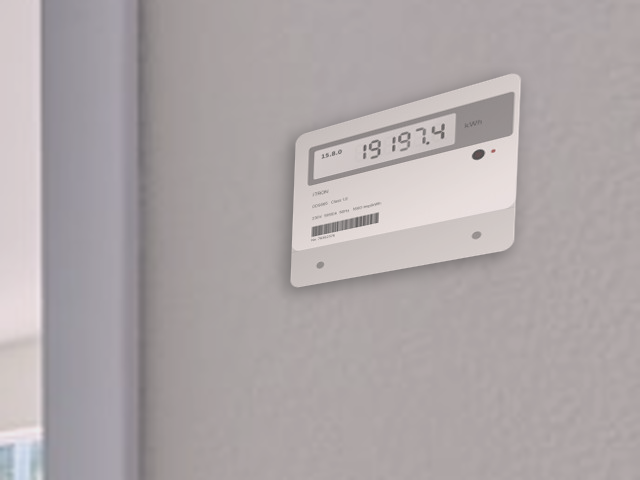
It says 19197.4 kWh
